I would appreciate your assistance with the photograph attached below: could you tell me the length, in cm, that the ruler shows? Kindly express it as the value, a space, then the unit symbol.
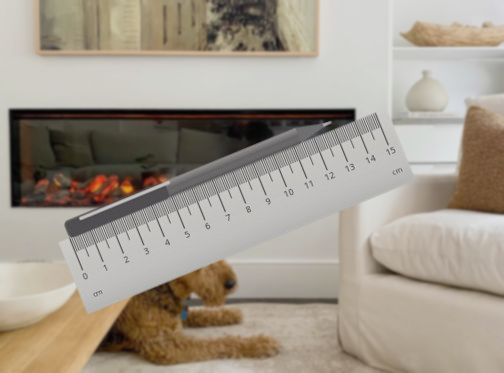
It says 13 cm
